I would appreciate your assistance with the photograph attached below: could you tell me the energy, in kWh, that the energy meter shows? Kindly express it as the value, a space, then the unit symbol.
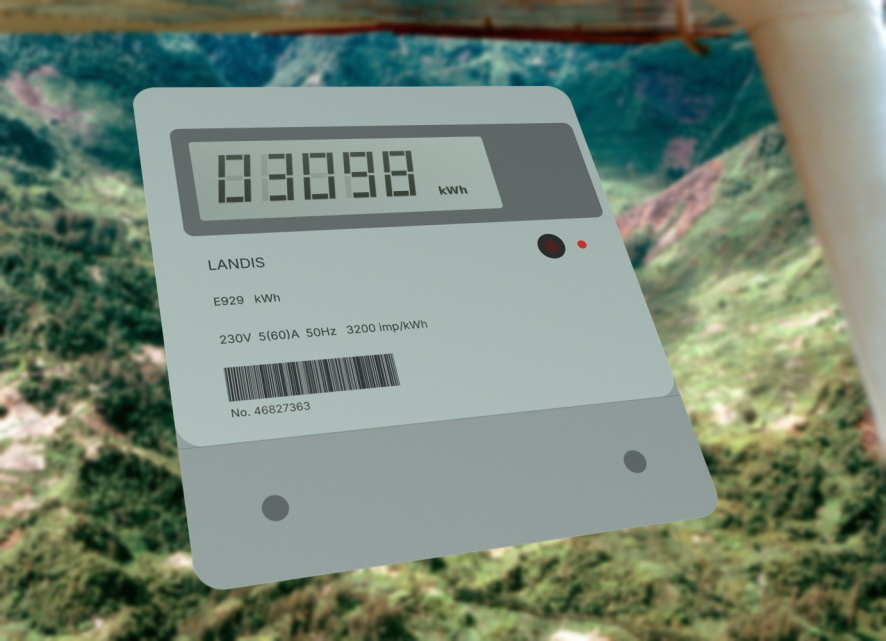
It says 3098 kWh
